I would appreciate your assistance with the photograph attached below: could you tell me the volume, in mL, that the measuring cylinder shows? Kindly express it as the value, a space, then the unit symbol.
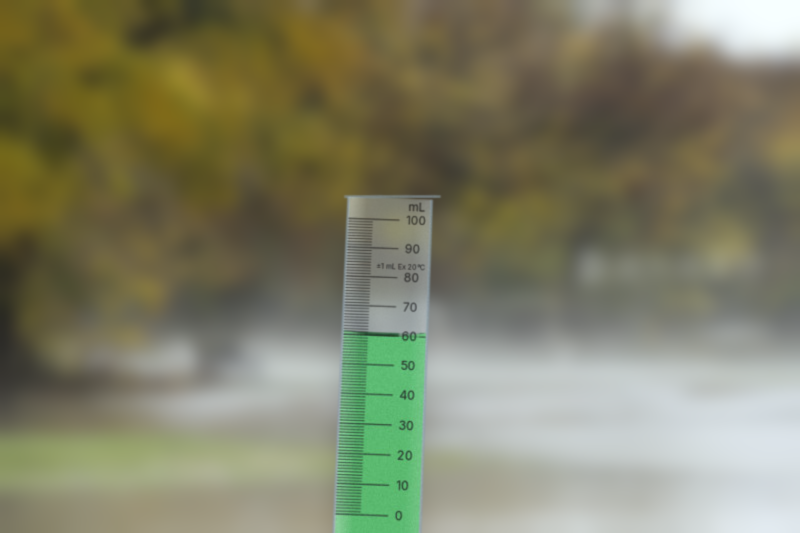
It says 60 mL
